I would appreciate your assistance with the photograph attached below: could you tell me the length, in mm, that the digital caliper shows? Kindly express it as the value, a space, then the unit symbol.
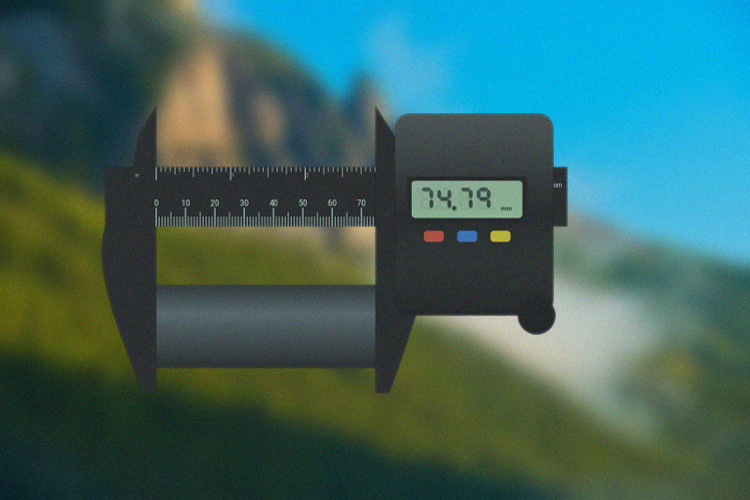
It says 74.79 mm
